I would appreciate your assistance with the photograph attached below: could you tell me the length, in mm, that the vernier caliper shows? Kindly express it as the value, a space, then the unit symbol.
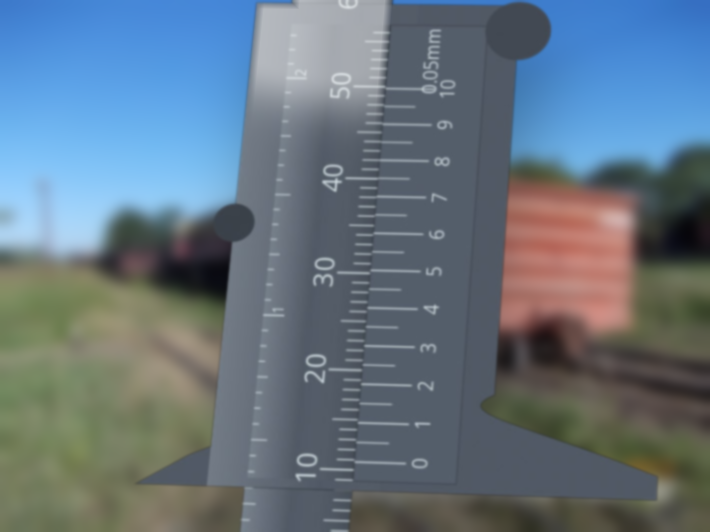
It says 10.8 mm
